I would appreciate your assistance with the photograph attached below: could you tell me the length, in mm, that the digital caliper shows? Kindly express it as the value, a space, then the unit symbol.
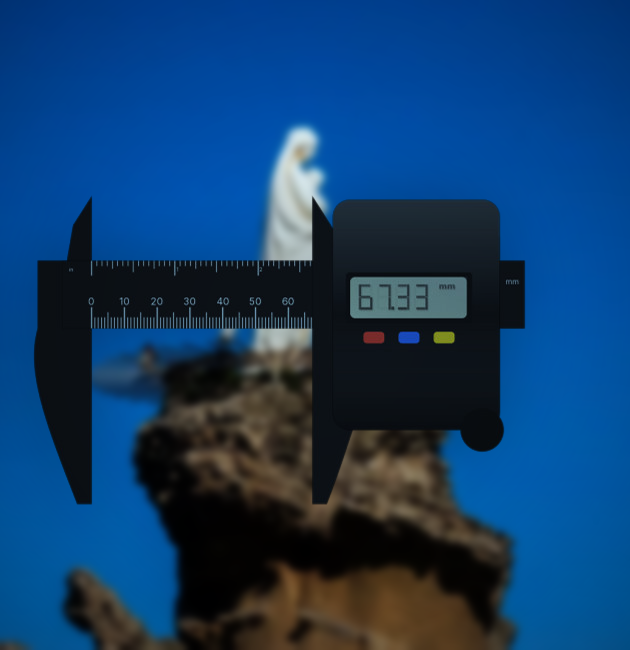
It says 67.33 mm
